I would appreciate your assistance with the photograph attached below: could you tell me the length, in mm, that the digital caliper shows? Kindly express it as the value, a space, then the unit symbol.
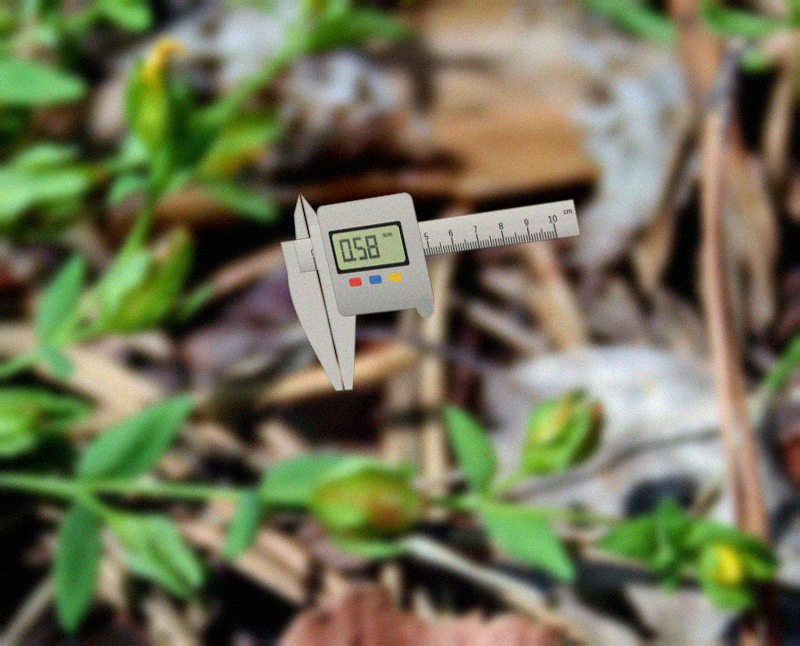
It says 0.58 mm
